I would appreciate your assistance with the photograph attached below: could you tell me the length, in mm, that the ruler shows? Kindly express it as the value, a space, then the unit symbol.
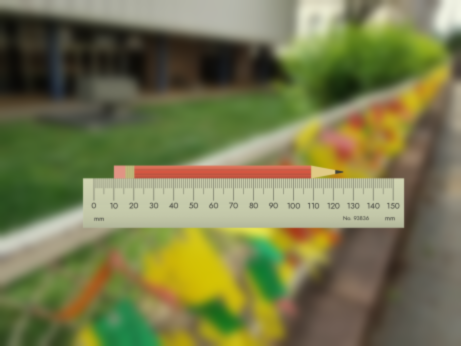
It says 115 mm
